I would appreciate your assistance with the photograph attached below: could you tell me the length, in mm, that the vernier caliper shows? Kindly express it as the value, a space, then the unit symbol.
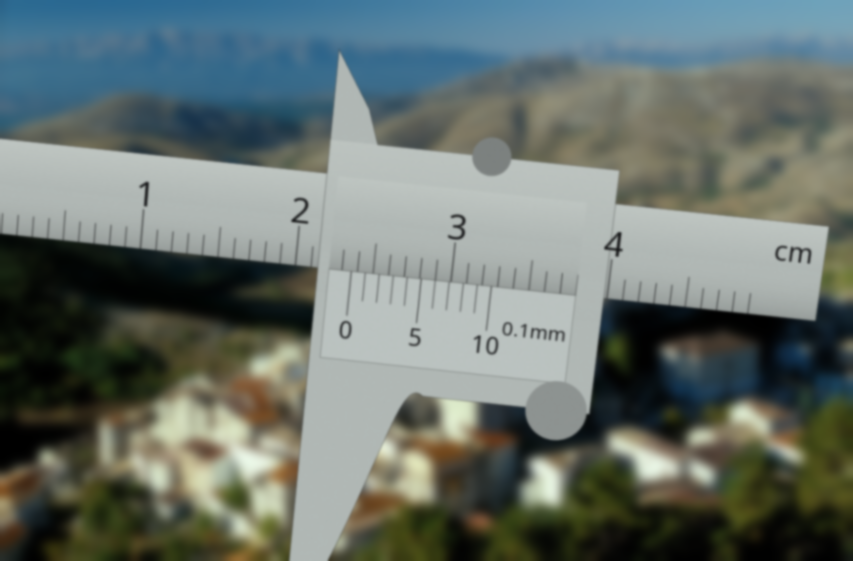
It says 23.6 mm
